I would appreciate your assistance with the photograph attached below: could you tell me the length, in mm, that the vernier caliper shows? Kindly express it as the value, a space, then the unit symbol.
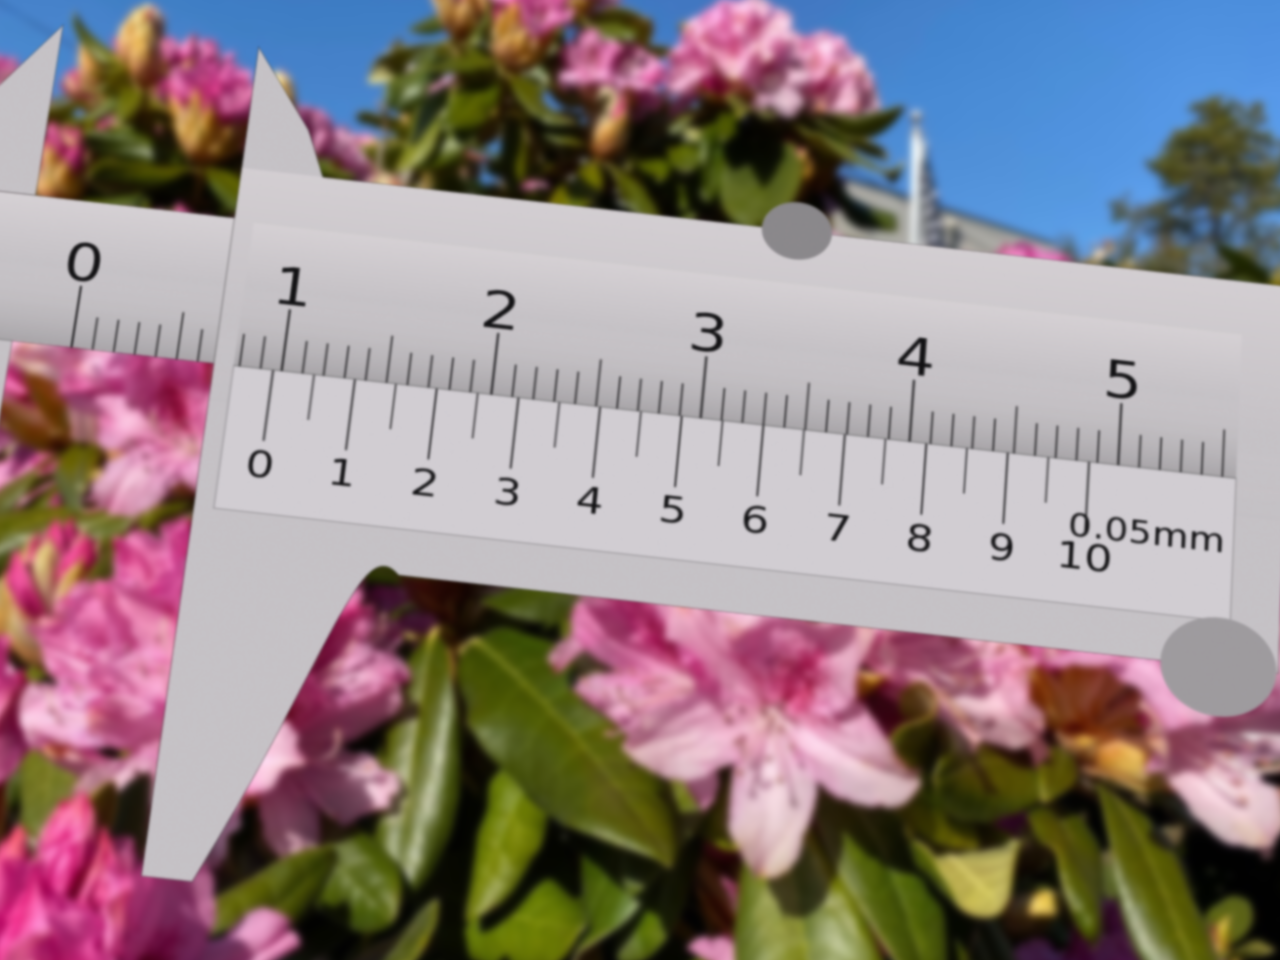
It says 9.6 mm
